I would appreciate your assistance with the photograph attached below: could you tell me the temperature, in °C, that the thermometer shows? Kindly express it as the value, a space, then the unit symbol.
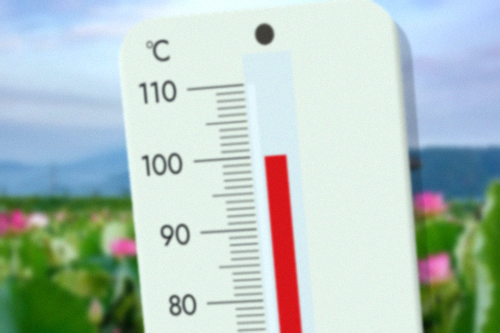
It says 100 °C
